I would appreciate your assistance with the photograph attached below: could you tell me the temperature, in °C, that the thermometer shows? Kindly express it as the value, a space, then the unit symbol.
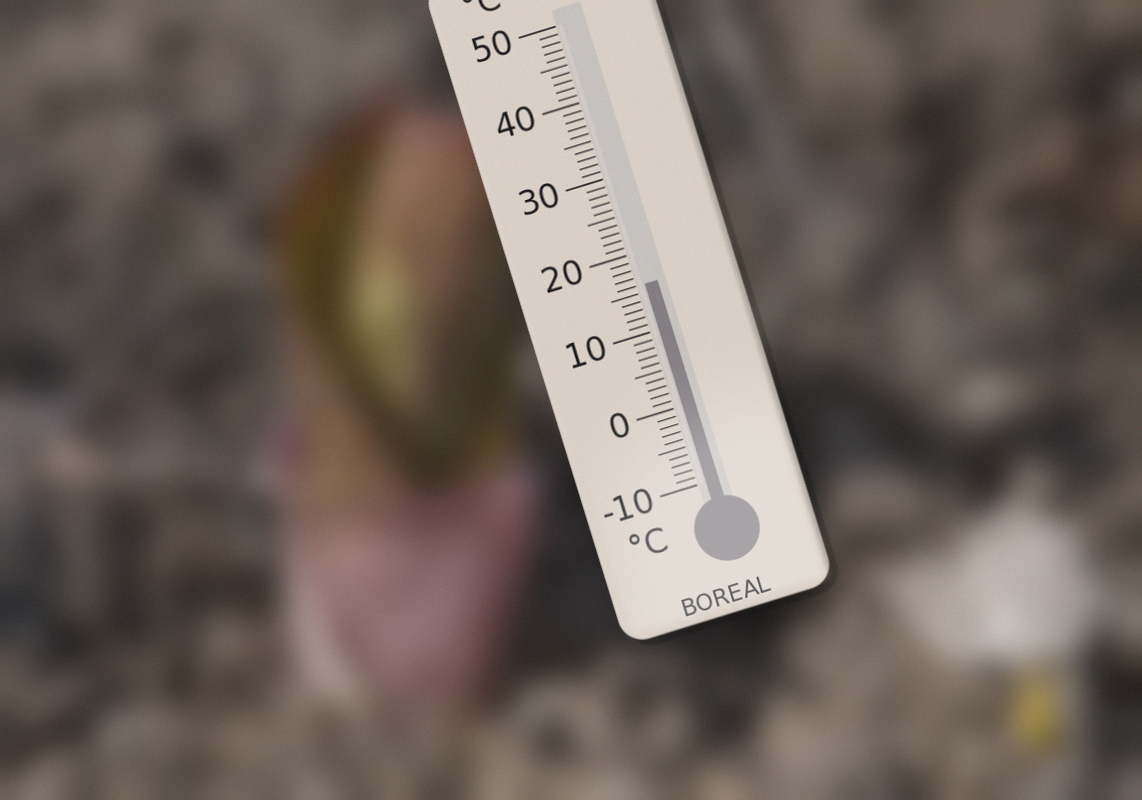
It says 16 °C
